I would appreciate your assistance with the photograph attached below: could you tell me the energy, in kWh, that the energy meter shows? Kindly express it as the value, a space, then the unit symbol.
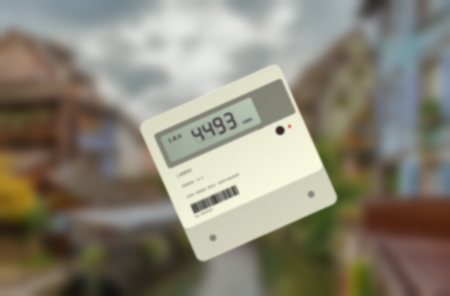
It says 4493 kWh
